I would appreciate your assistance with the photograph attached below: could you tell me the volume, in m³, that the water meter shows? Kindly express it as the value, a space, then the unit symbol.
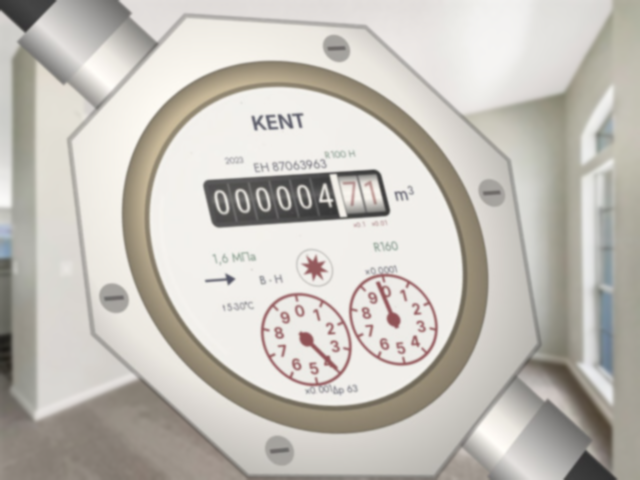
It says 4.7139 m³
